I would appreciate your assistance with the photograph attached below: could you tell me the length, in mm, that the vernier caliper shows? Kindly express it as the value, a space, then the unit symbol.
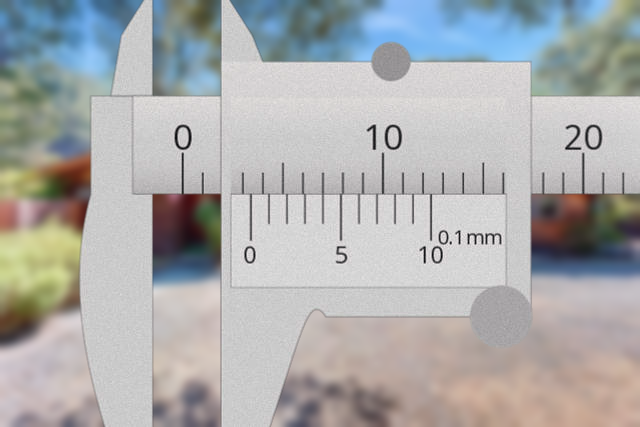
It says 3.4 mm
